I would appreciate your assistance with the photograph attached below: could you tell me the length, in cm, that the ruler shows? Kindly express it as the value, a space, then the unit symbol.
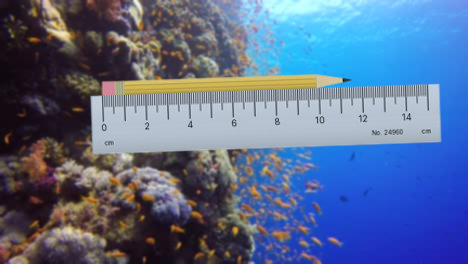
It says 11.5 cm
